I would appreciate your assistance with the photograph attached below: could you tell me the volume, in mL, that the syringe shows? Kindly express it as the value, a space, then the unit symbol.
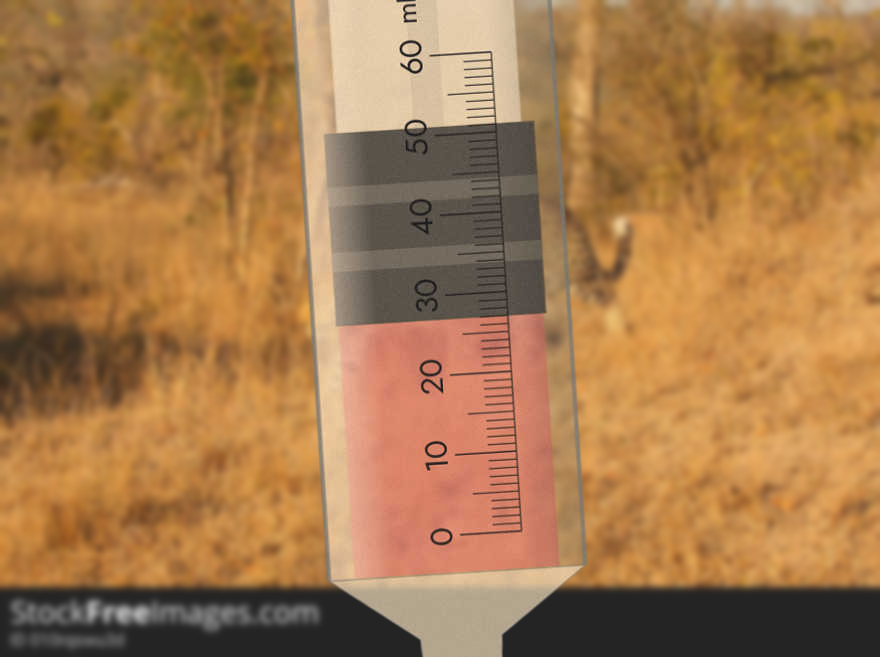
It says 27 mL
